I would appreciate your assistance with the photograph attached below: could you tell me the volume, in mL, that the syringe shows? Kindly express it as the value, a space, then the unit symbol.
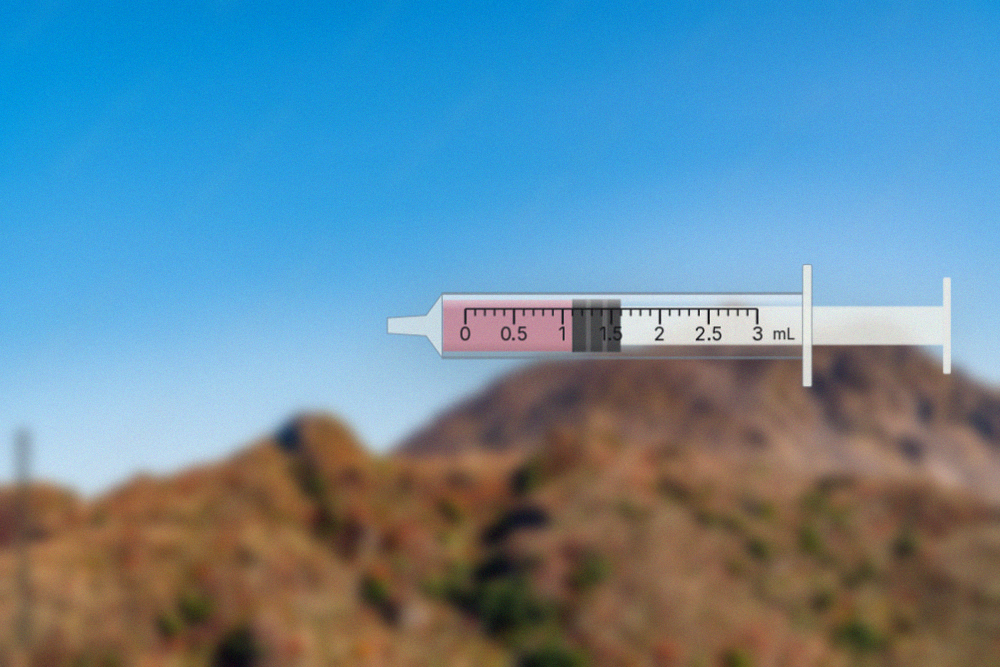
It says 1.1 mL
